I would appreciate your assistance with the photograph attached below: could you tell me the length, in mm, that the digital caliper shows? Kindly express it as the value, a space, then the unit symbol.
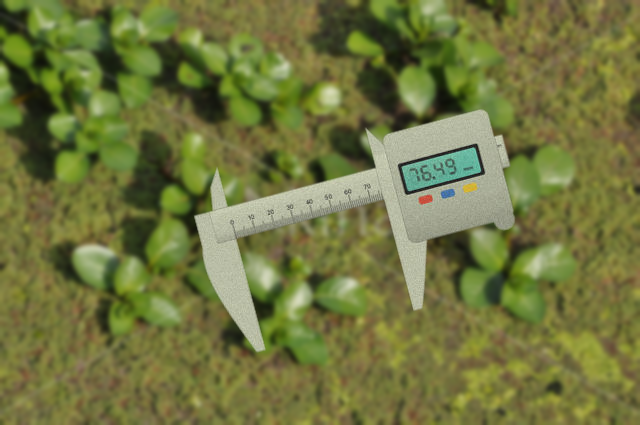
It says 76.49 mm
